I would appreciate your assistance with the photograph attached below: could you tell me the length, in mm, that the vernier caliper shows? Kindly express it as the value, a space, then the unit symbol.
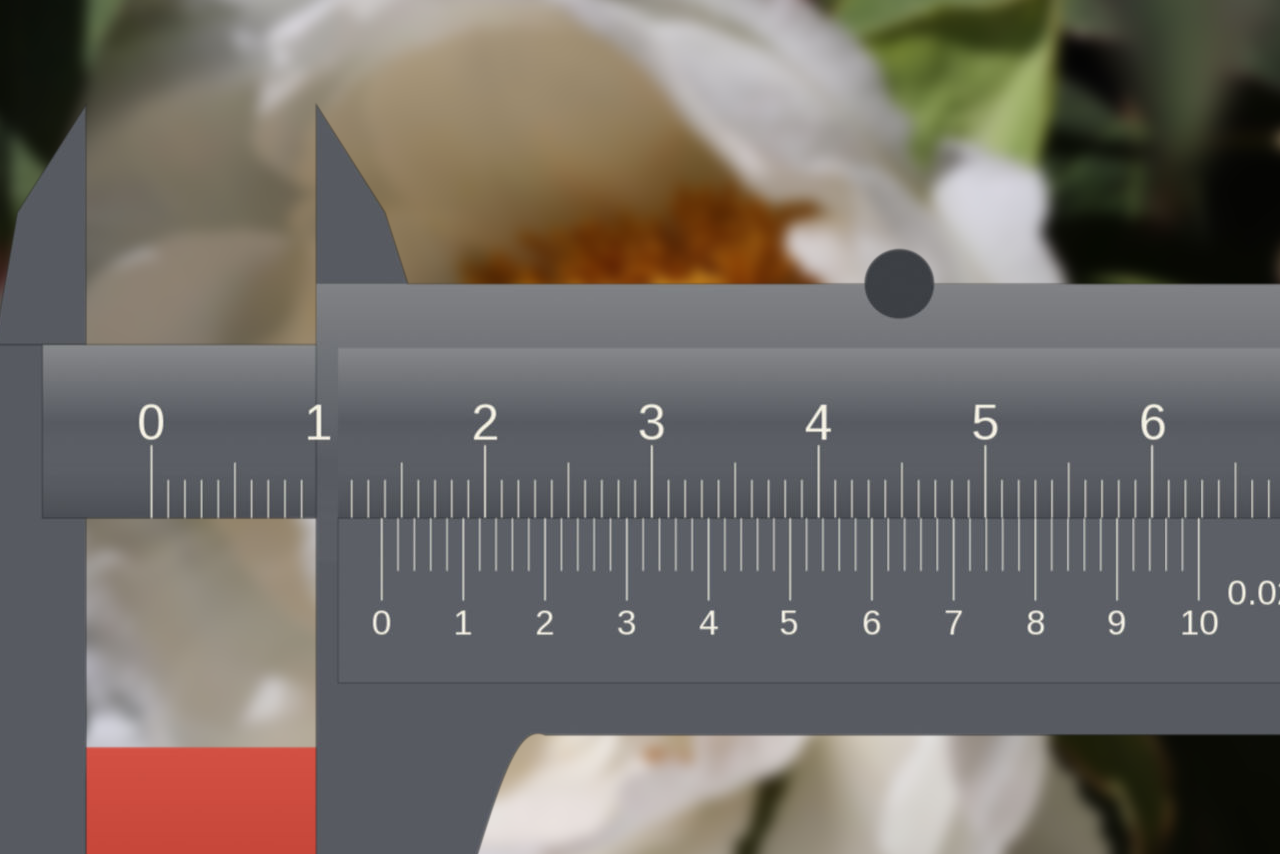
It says 13.8 mm
